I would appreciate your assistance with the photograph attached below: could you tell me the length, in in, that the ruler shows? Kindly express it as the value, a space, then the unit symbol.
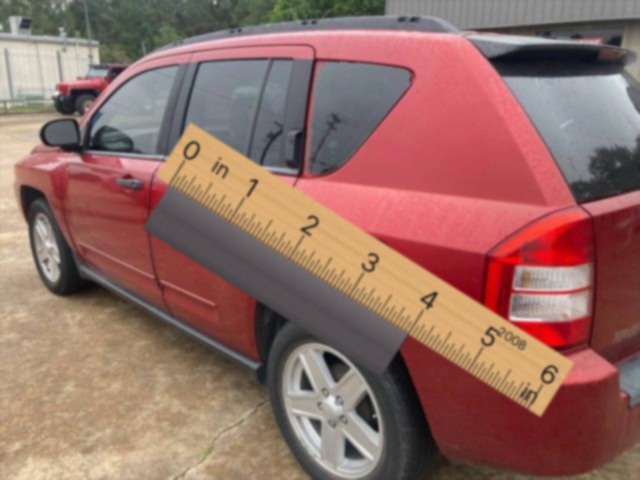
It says 4 in
